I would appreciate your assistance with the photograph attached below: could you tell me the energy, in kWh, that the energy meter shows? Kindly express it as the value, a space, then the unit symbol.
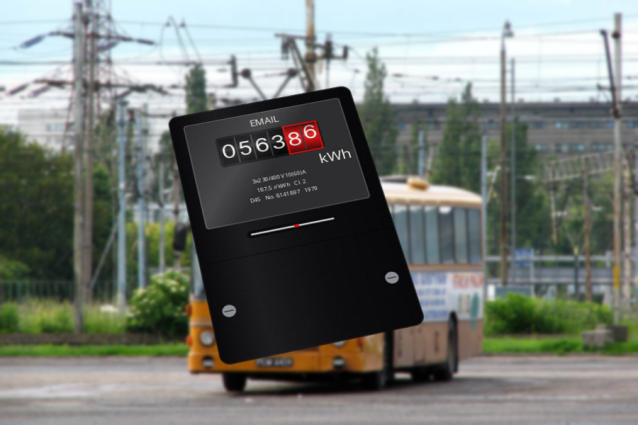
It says 563.86 kWh
